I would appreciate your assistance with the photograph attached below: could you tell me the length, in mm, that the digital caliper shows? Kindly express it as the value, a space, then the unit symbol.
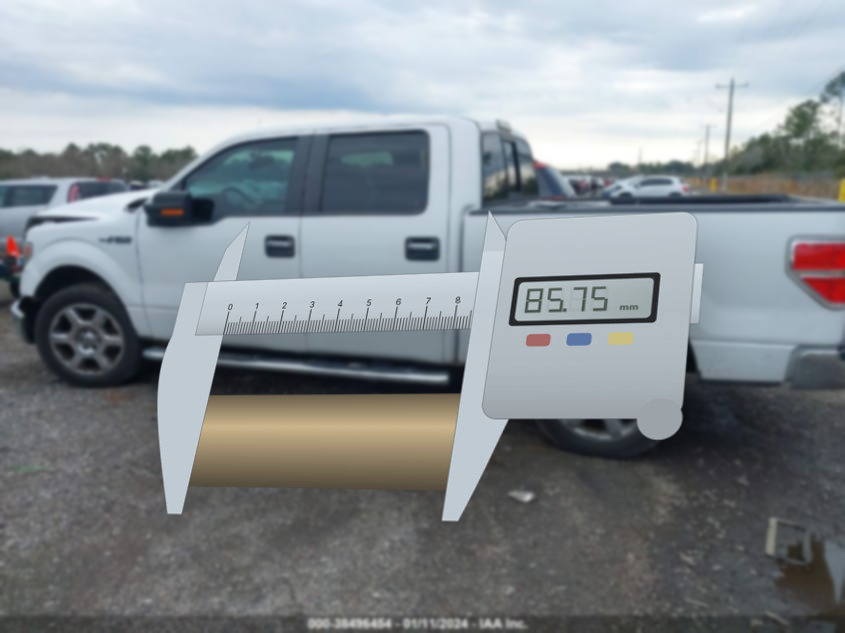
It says 85.75 mm
